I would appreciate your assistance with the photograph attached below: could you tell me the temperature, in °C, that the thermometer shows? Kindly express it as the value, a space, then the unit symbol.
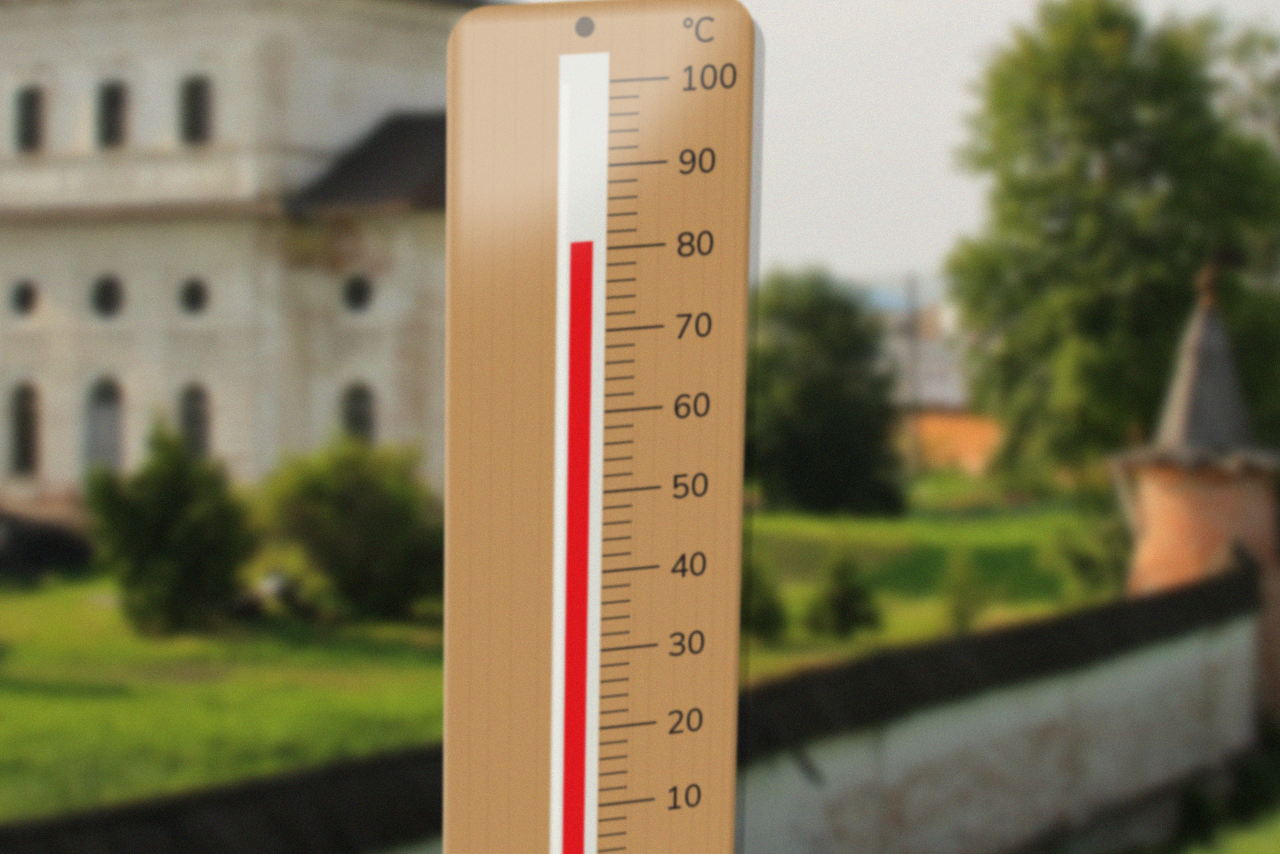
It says 81 °C
